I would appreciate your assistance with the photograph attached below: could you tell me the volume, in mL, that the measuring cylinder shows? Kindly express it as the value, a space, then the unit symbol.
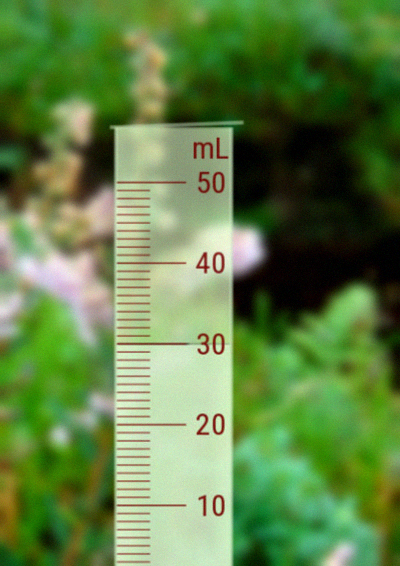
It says 30 mL
